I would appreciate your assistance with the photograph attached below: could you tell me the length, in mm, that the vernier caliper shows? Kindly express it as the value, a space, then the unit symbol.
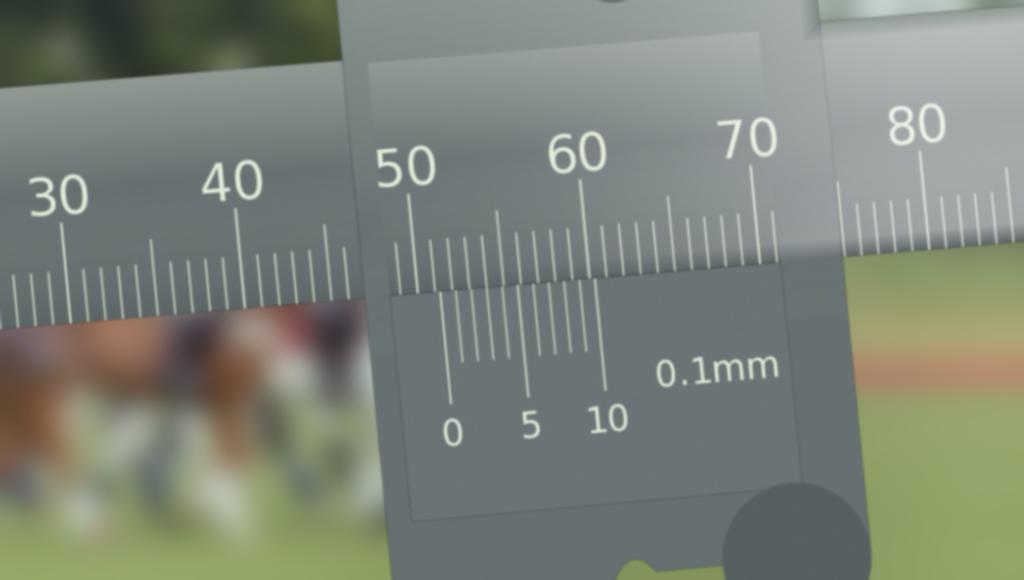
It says 51.3 mm
